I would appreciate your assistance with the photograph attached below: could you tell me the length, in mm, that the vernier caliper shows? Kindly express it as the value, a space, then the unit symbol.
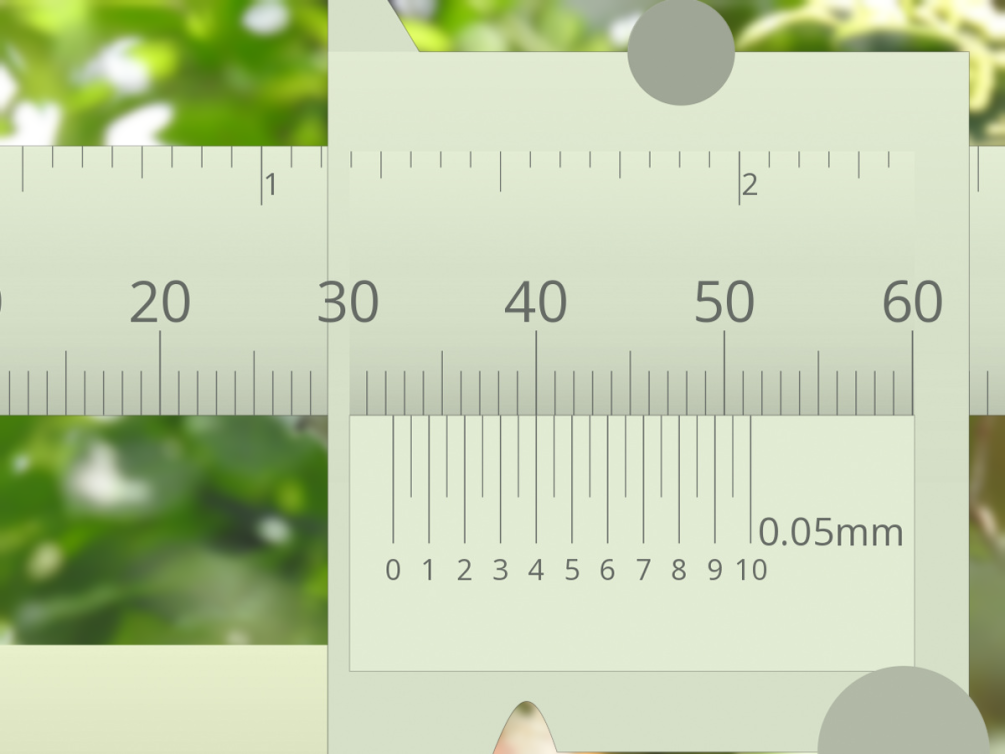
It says 32.4 mm
